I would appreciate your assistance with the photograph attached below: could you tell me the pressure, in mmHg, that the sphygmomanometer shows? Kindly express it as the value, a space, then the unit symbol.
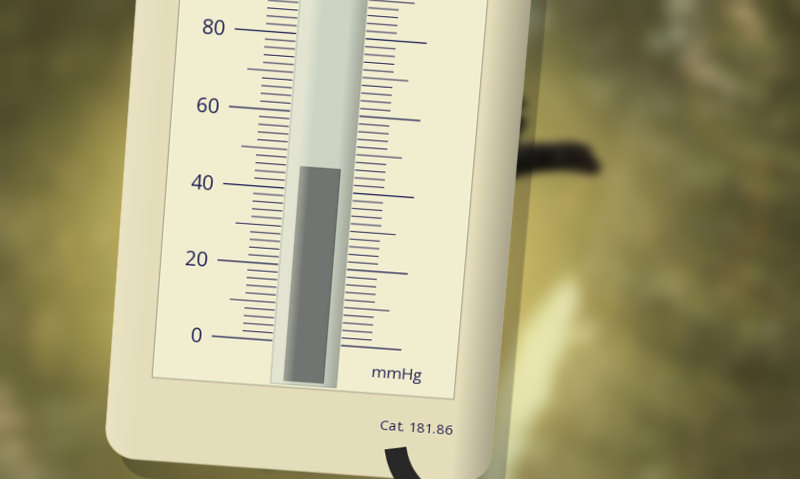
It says 46 mmHg
